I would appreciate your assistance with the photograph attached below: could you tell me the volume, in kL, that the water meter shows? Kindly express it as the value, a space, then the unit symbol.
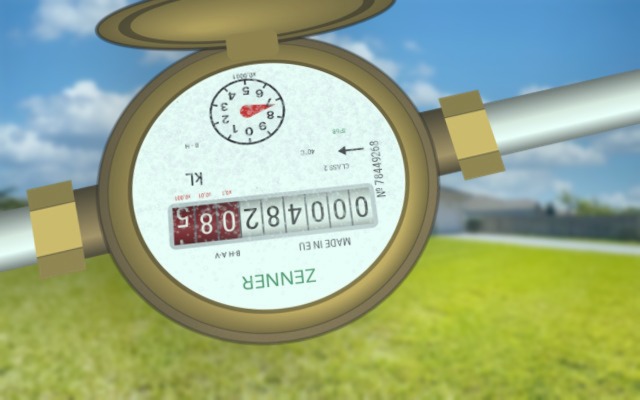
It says 482.0847 kL
